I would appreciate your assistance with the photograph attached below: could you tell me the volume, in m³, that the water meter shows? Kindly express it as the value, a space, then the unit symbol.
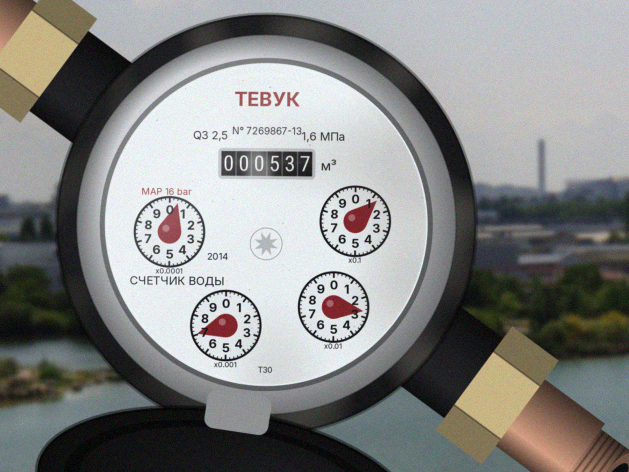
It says 537.1270 m³
